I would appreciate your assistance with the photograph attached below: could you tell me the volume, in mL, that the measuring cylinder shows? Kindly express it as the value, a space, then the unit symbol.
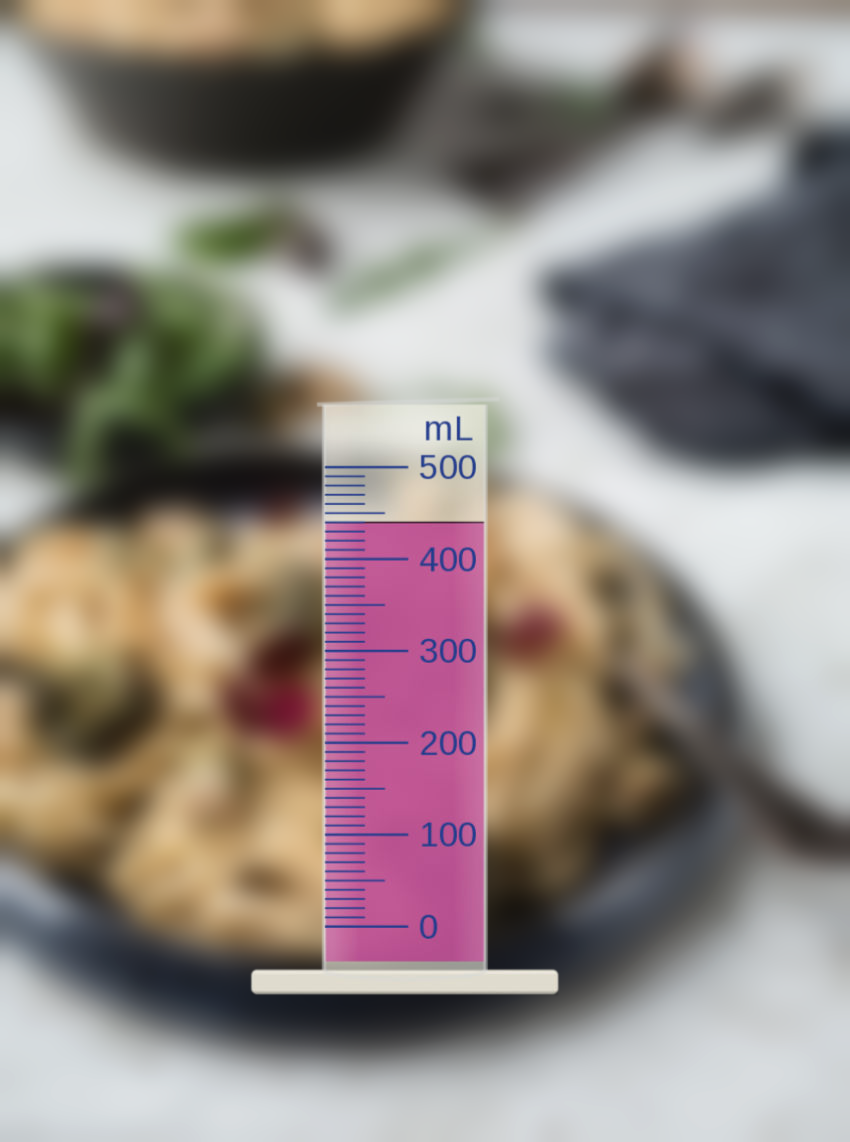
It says 440 mL
